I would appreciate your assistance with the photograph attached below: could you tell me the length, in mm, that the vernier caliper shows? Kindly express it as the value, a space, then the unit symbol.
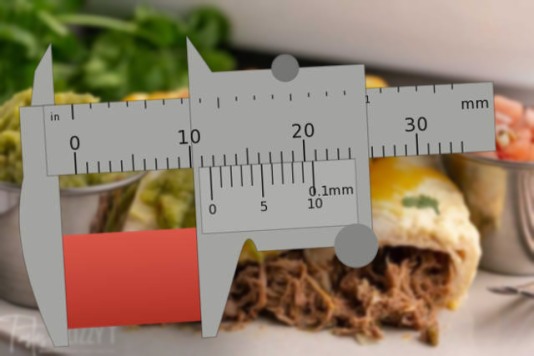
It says 11.7 mm
